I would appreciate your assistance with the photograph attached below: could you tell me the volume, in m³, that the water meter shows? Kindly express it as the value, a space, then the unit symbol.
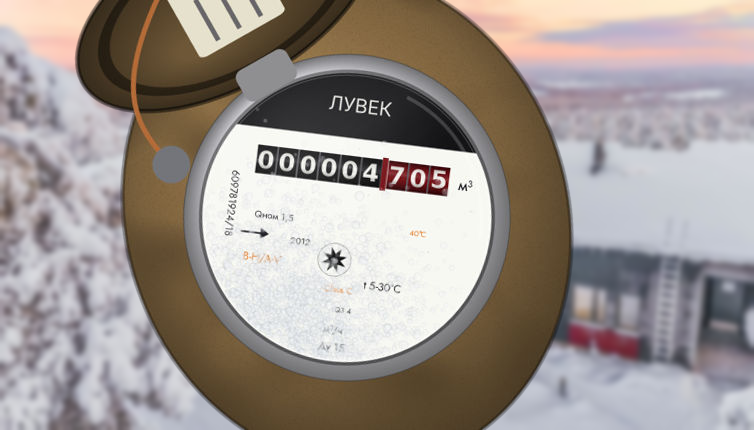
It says 4.705 m³
